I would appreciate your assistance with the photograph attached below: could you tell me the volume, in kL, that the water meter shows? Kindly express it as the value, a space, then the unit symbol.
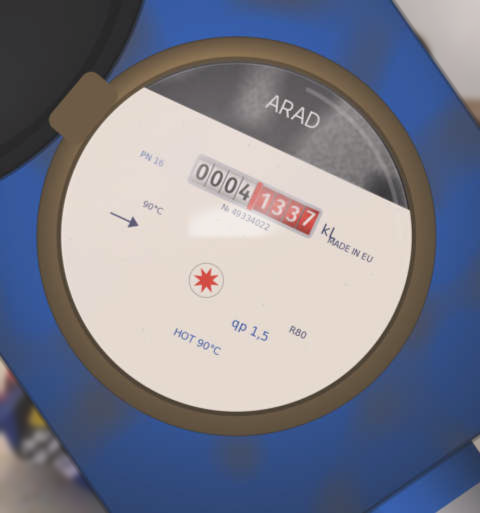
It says 4.1337 kL
